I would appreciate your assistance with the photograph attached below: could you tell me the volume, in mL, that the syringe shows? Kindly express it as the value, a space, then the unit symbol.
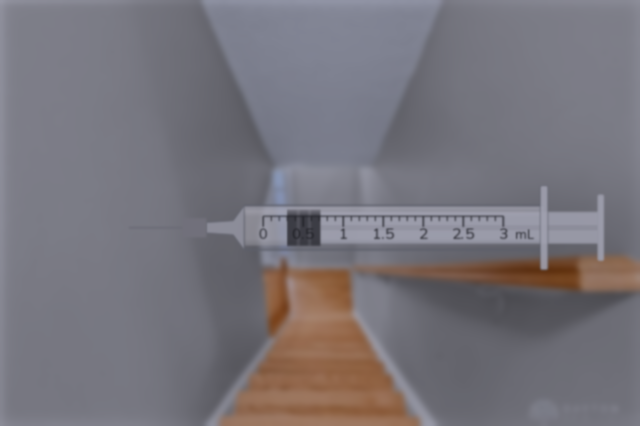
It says 0.3 mL
